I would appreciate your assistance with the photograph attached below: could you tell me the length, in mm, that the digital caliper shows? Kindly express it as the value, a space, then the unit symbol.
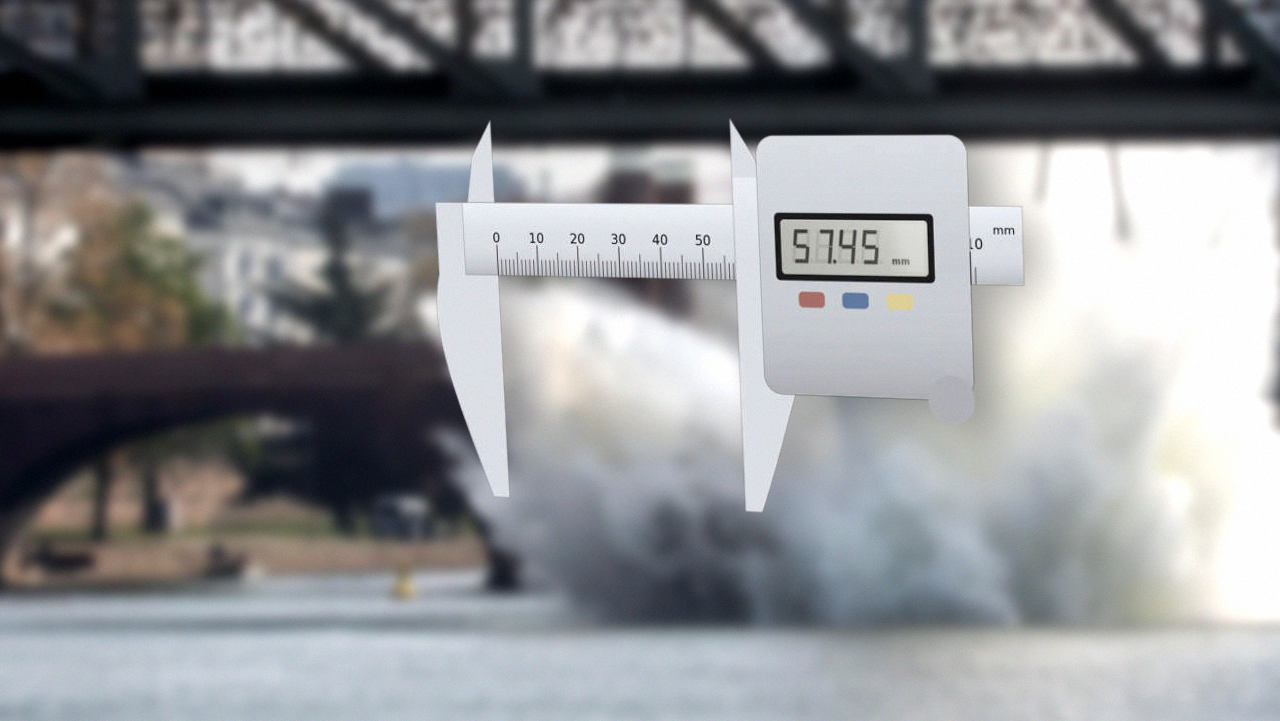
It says 57.45 mm
